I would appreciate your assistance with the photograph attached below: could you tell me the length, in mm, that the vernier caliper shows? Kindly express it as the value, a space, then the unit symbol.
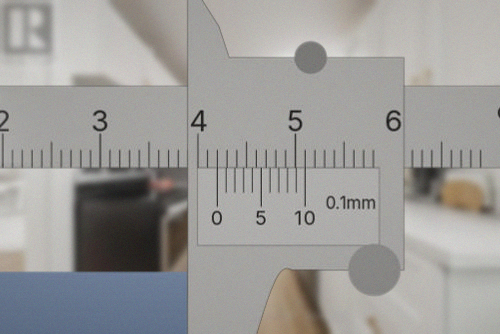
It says 42.0 mm
